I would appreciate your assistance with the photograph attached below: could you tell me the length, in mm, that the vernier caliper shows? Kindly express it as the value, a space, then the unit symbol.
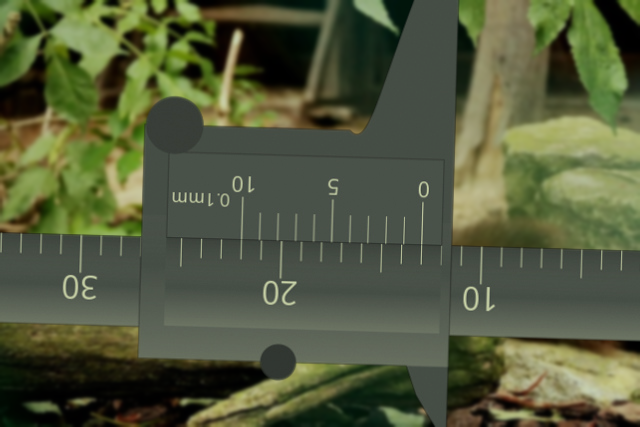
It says 13.0 mm
